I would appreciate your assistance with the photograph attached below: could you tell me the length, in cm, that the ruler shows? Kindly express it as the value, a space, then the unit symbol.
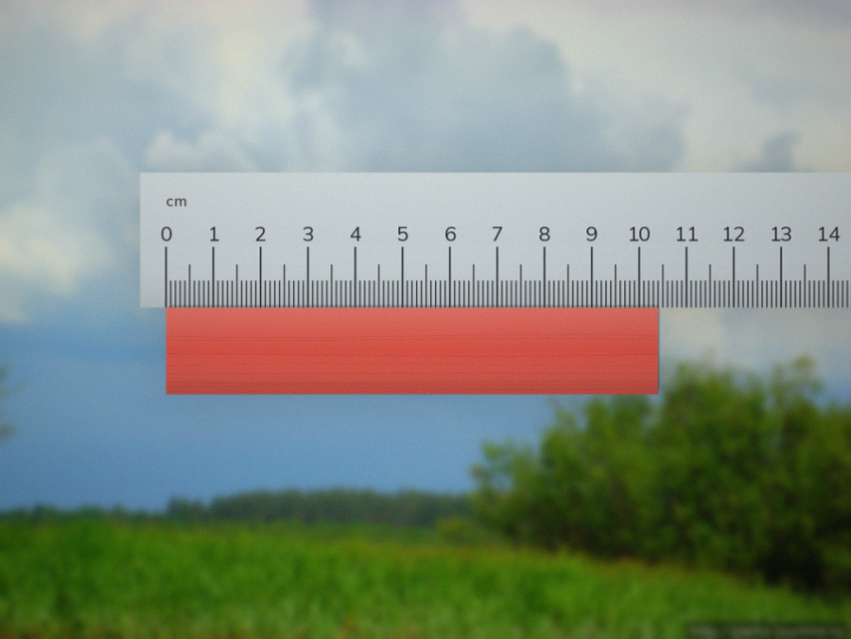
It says 10.4 cm
